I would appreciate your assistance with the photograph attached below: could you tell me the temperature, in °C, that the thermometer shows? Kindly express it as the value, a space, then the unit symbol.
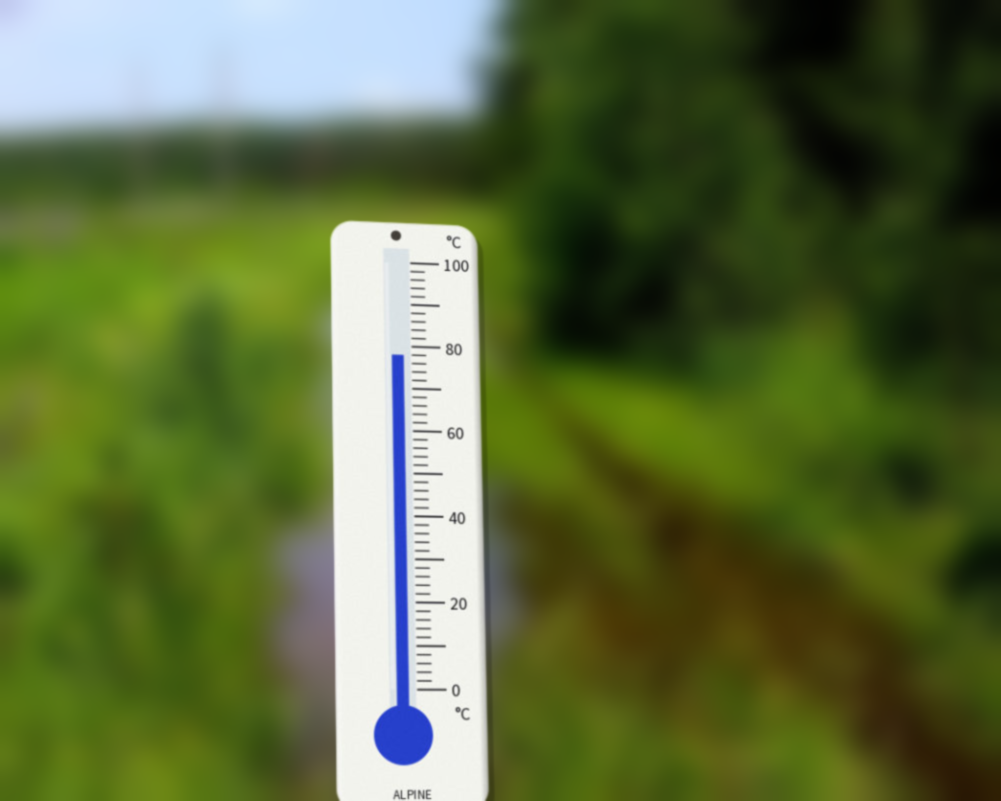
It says 78 °C
